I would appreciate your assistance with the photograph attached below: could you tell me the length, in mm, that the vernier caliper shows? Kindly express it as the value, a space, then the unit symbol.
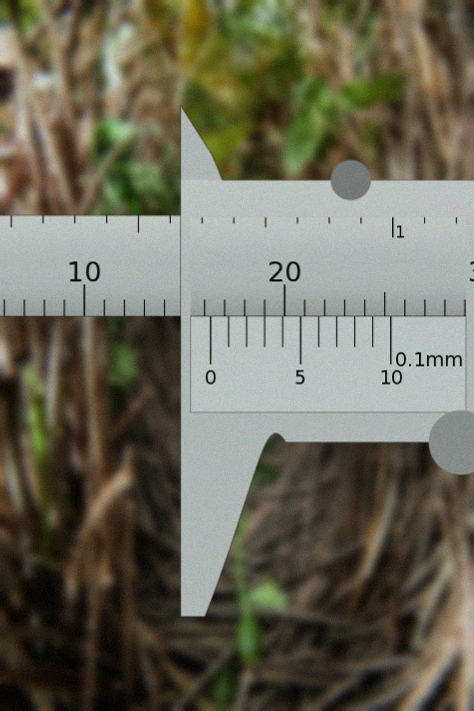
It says 16.3 mm
